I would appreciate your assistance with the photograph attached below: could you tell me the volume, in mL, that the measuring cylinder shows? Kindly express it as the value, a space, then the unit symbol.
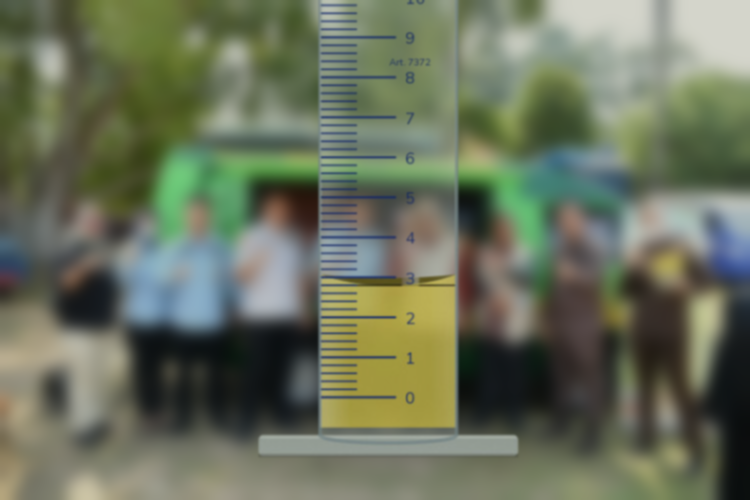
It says 2.8 mL
